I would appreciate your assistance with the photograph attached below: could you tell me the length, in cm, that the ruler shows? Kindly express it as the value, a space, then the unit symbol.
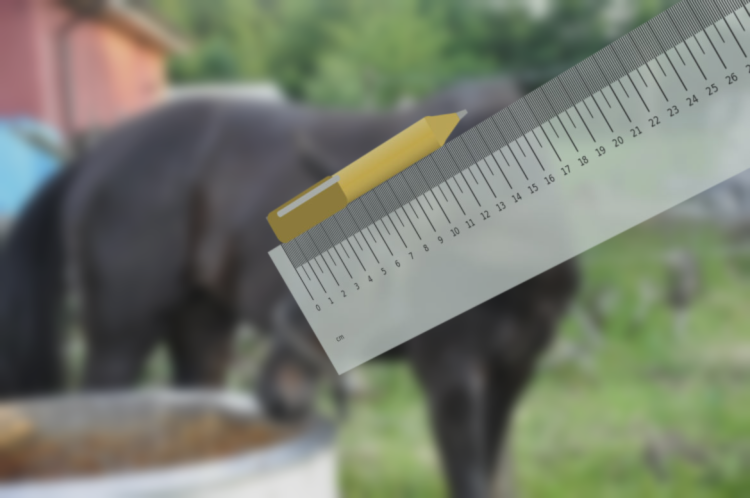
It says 14 cm
